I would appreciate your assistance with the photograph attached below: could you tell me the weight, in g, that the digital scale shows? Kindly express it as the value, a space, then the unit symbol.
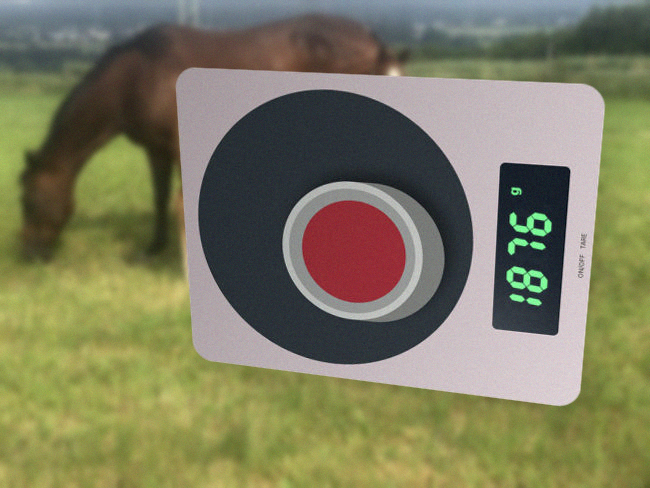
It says 1876 g
